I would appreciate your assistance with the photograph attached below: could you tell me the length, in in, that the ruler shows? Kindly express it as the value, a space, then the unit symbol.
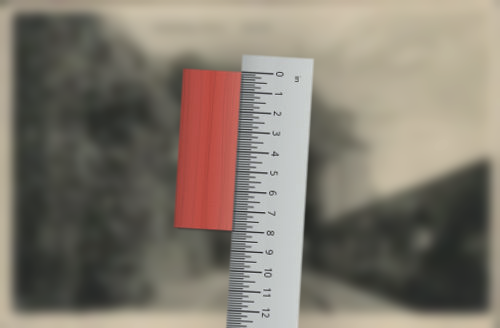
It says 8 in
